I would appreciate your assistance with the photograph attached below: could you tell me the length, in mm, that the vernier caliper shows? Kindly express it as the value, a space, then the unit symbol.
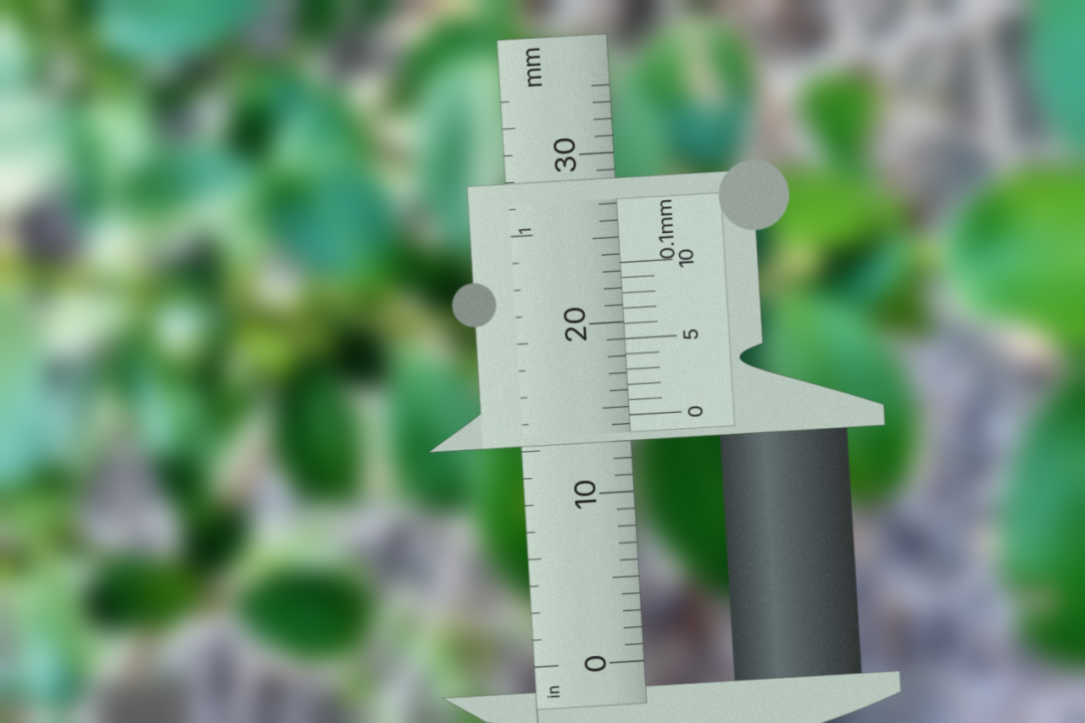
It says 14.5 mm
